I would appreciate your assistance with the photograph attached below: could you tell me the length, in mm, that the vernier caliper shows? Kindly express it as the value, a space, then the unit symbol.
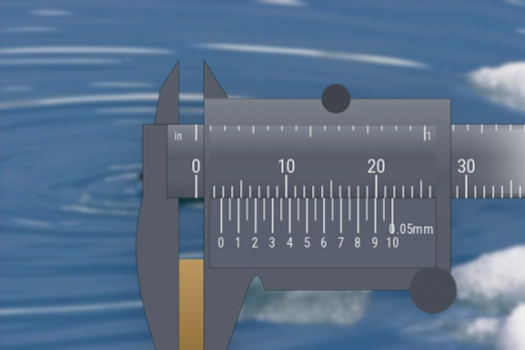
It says 2.8 mm
